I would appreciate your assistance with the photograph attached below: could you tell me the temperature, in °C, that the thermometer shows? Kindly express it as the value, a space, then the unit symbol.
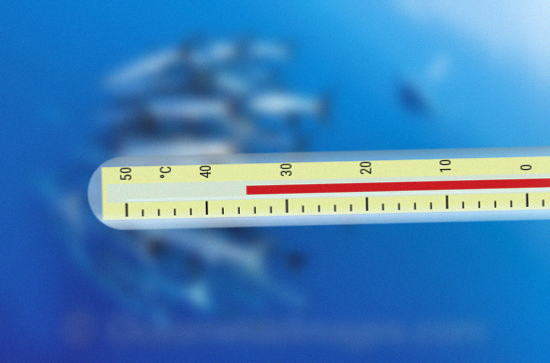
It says 35 °C
